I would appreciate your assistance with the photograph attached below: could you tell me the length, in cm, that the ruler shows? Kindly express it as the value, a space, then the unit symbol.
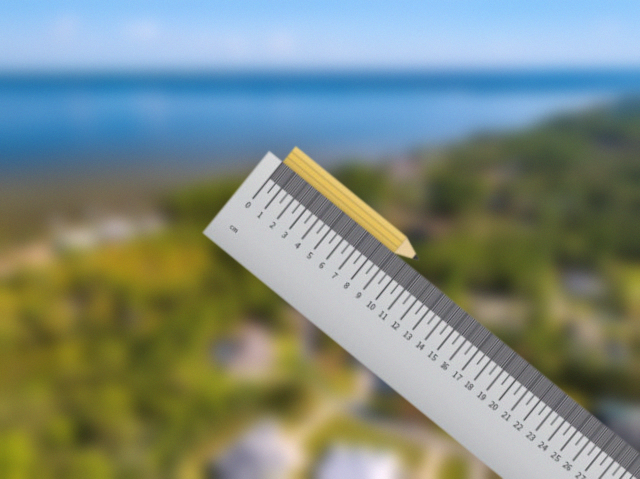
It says 10.5 cm
